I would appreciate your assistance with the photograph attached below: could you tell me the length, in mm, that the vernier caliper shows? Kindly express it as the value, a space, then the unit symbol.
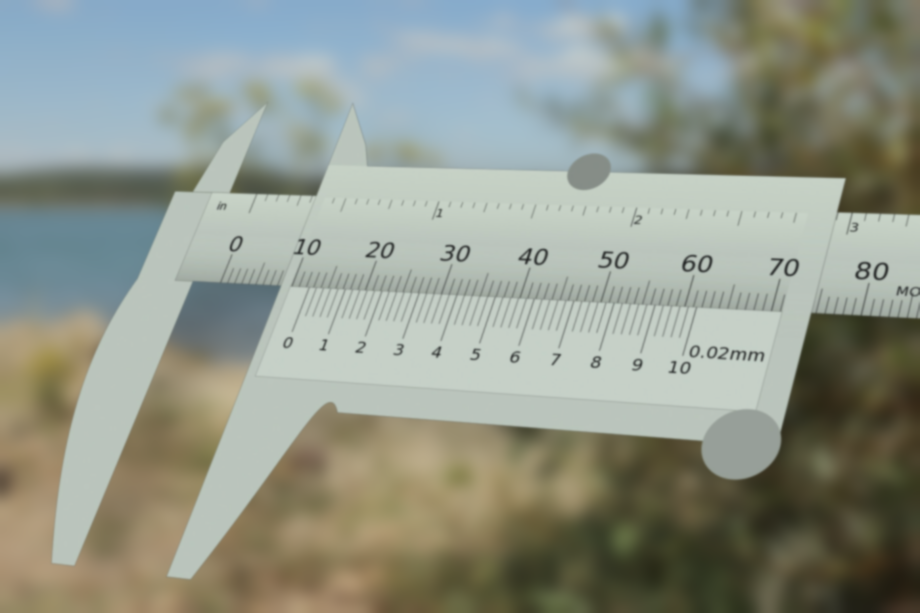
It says 12.4 mm
